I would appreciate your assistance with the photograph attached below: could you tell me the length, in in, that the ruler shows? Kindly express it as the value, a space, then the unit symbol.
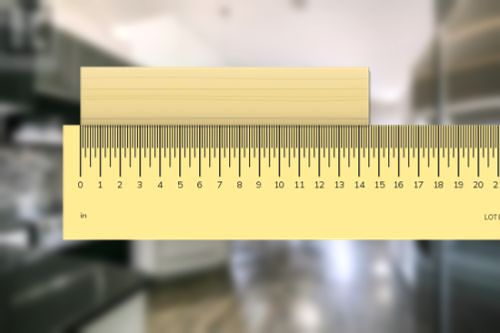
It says 14.5 in
